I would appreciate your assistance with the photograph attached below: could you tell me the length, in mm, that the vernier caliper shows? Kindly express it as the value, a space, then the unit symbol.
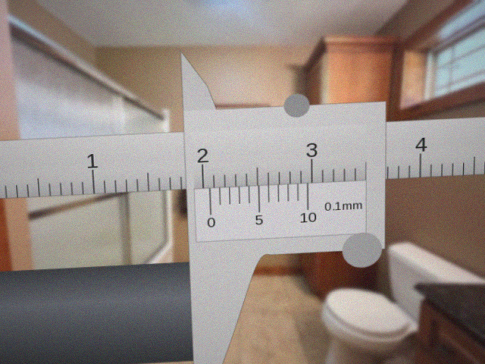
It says 20.6 mm
